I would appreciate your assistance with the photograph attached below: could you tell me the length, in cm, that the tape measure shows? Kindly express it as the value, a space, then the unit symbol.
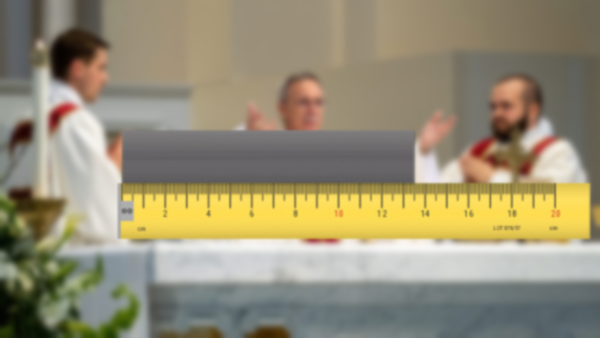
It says 13.5 cm
